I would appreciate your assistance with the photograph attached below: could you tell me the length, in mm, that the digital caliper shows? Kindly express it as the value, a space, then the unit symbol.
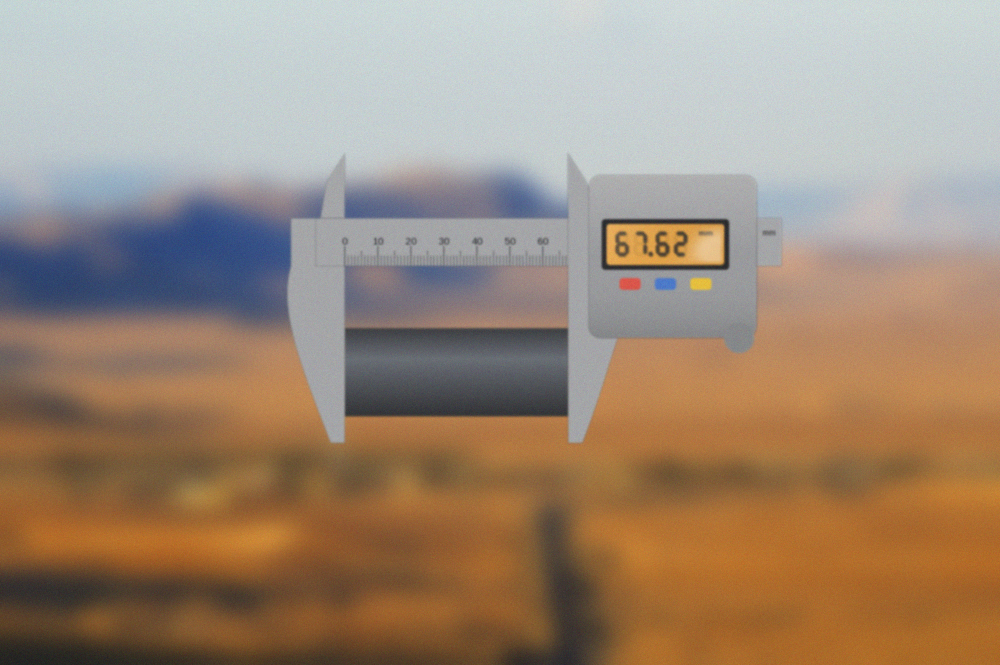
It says 67.62 mm
